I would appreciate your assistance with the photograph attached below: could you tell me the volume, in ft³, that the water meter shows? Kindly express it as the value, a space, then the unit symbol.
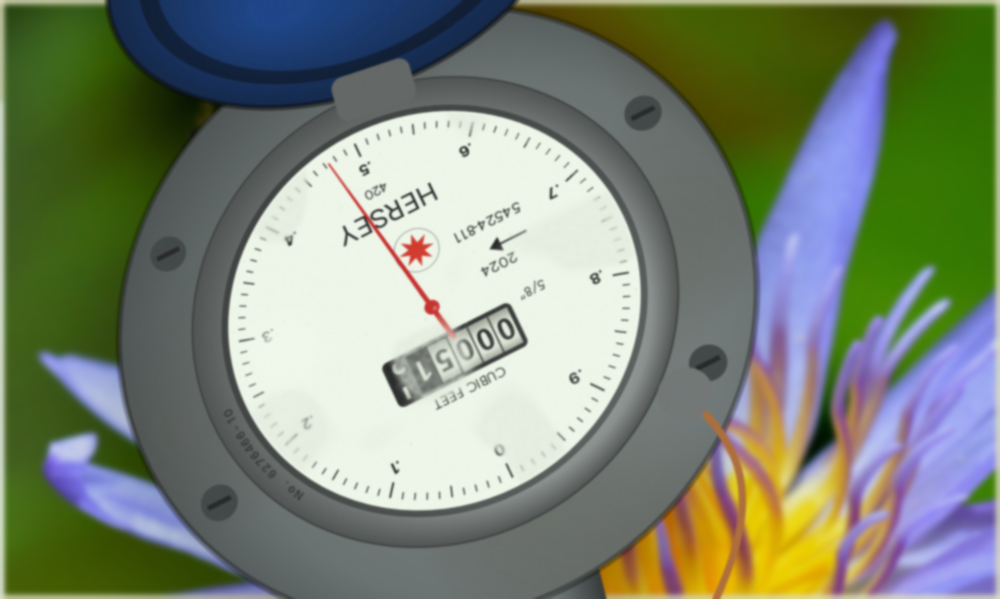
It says 511.47 ft³
